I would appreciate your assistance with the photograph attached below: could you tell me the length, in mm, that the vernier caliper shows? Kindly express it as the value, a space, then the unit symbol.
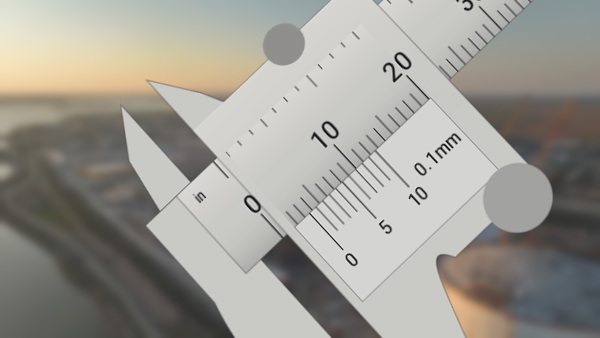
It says 3.6 mm
